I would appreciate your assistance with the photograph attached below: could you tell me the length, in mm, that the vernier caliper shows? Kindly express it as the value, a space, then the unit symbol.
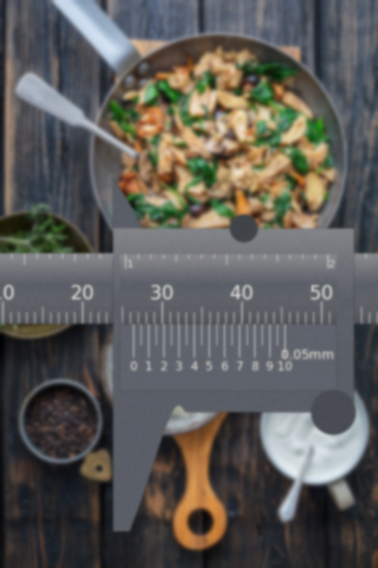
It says 26.4 mm
